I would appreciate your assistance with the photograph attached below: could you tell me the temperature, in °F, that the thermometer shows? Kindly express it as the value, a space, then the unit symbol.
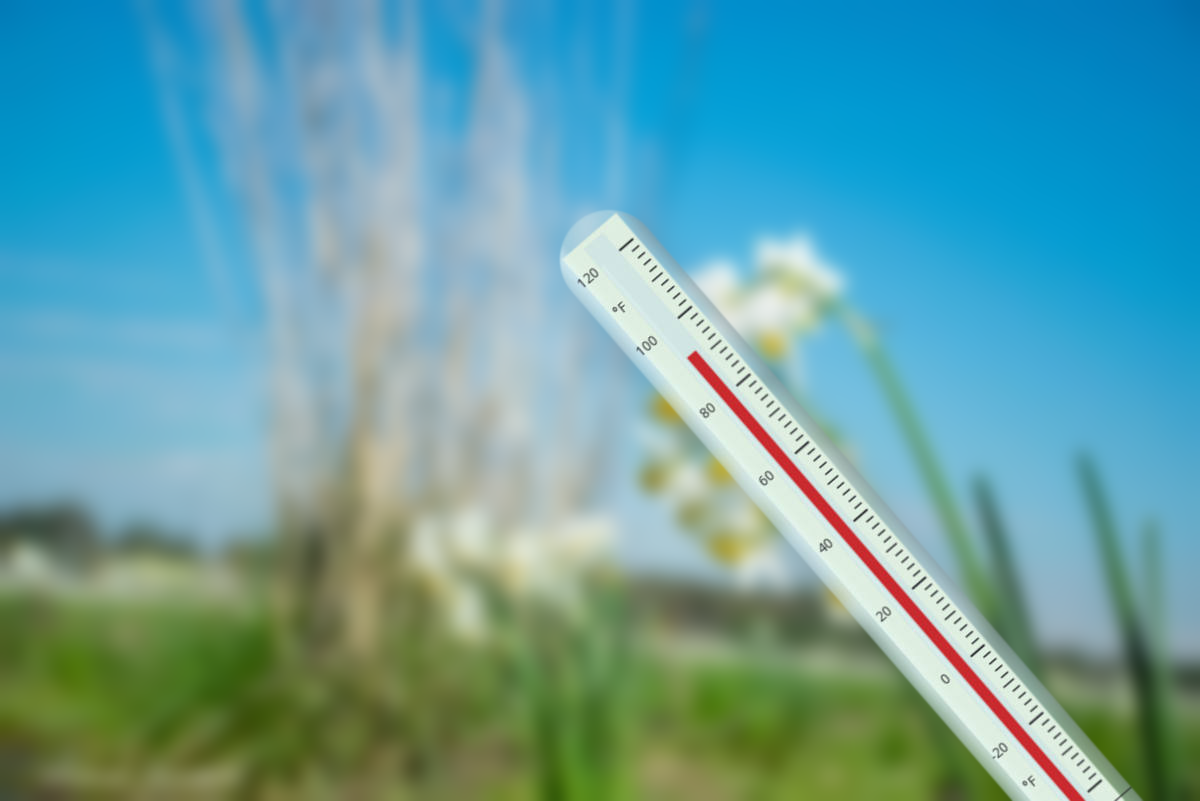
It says 92 °F
